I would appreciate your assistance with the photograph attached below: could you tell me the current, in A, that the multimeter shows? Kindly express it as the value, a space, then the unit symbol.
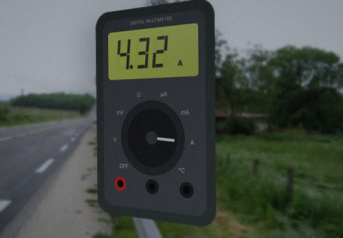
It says 4.32 A
